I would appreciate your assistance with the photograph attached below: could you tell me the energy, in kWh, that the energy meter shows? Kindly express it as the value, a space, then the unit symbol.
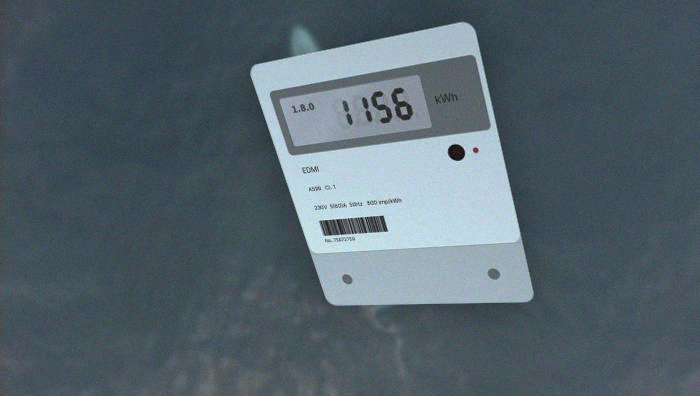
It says 1156 kWh
